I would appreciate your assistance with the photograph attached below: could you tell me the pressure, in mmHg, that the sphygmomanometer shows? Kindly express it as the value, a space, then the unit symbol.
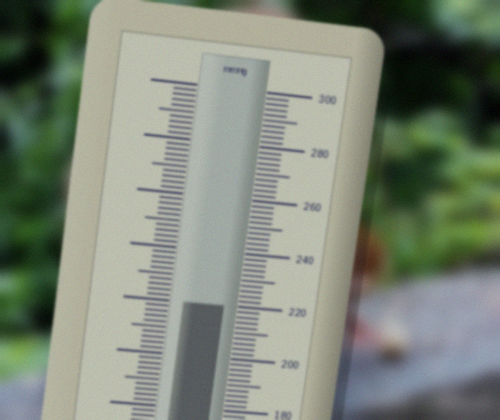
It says 220 mmHg
